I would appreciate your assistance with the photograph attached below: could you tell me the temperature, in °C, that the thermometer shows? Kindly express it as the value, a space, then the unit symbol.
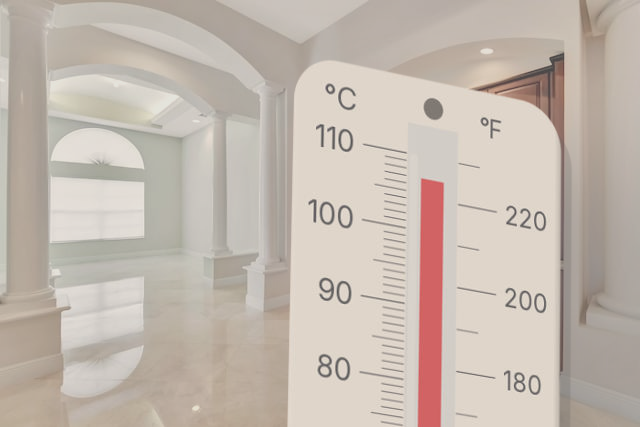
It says 107 °C
